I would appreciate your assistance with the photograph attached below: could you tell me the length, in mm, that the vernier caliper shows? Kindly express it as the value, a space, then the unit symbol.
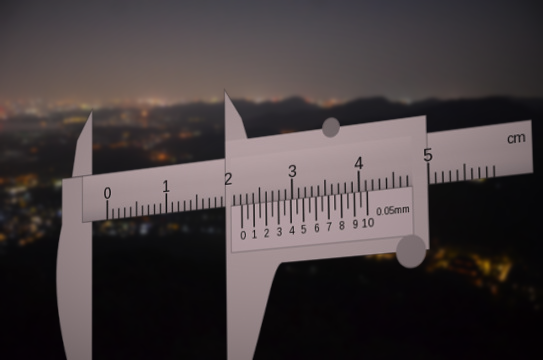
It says 22.2 mm
